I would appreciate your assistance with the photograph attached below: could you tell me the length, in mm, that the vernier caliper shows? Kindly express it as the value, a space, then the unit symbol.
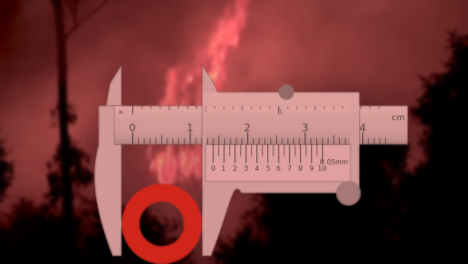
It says 14.0 mm
